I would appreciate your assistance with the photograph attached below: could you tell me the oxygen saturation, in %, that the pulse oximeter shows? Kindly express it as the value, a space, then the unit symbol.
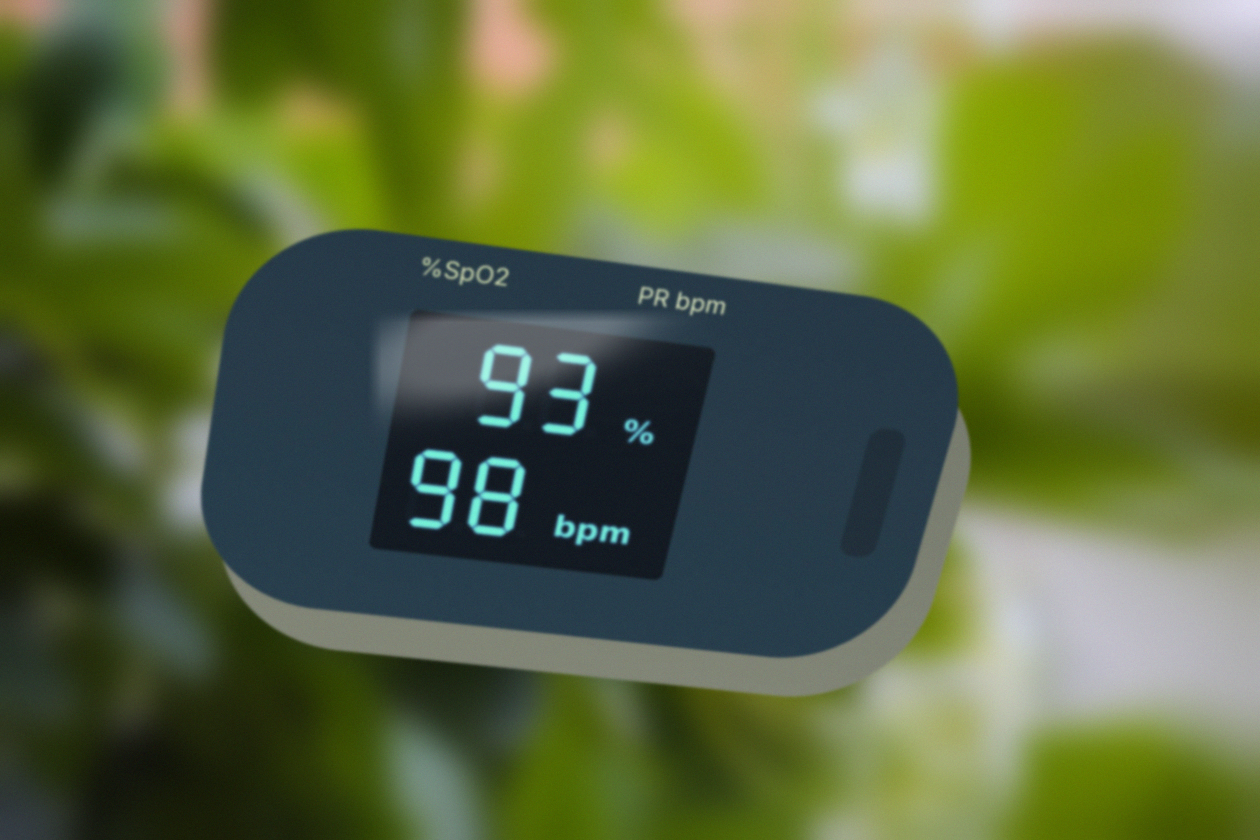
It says 93 %
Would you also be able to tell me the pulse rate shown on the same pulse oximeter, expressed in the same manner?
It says 98 bpm
